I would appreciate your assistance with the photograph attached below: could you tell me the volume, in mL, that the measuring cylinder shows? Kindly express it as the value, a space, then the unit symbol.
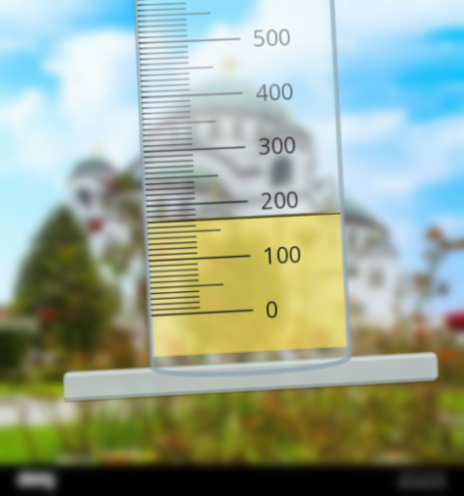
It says 170 mL
